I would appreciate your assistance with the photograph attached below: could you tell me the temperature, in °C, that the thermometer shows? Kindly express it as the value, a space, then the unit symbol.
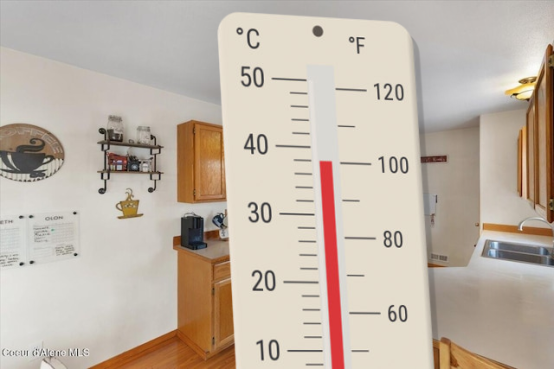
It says 38 °C
